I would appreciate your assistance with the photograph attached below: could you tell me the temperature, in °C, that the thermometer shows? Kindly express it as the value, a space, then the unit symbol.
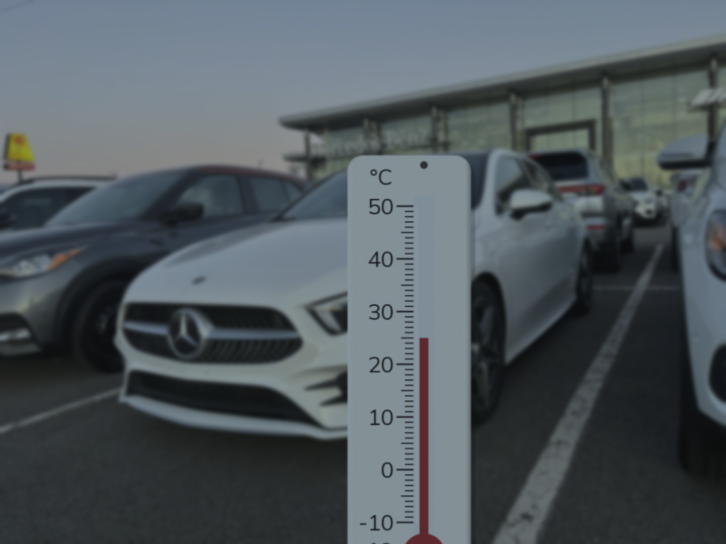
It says 25 °C
